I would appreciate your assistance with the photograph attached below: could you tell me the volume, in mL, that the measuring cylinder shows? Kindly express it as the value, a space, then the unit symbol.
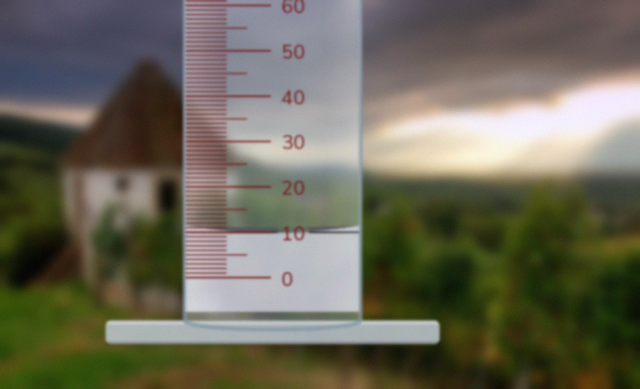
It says 10 mL
